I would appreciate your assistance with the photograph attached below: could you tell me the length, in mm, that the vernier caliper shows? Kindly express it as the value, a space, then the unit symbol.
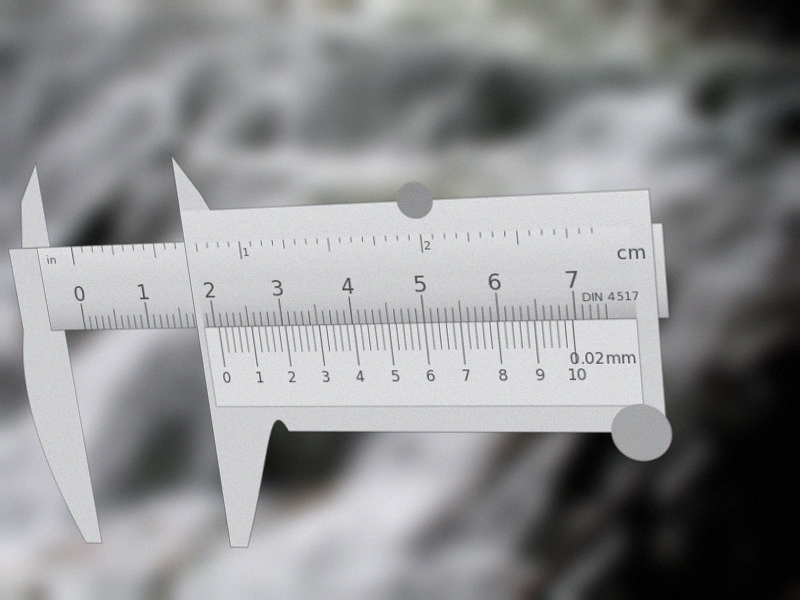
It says 20.6 mm
